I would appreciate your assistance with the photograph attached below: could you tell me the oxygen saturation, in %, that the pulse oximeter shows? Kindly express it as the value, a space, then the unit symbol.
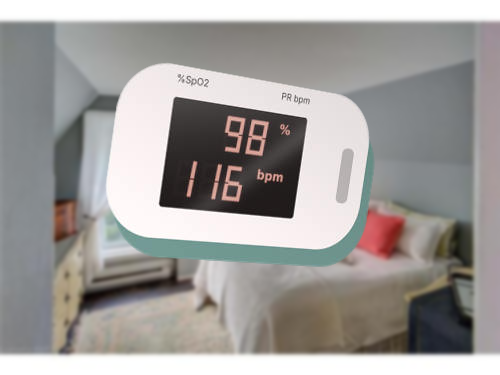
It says 98 %
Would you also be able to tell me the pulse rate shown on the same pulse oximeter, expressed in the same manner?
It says 116 bpm
